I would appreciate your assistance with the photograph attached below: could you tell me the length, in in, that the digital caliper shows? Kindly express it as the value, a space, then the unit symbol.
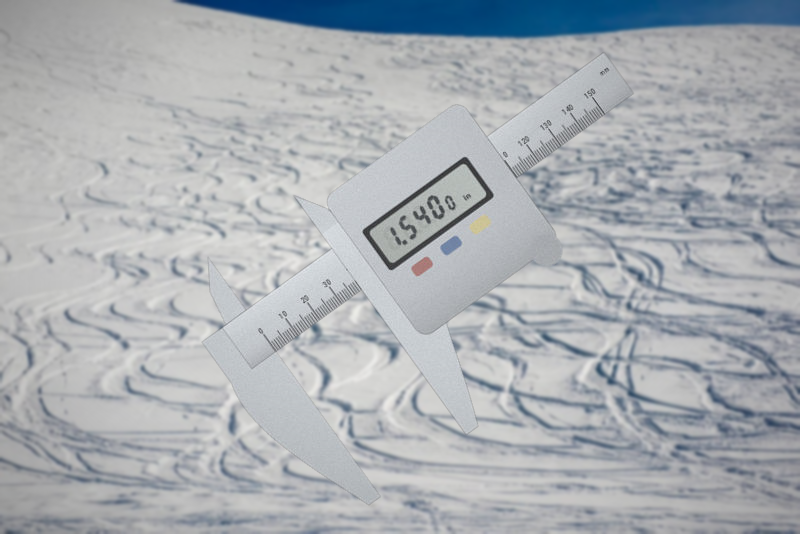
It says 1.5400 in
